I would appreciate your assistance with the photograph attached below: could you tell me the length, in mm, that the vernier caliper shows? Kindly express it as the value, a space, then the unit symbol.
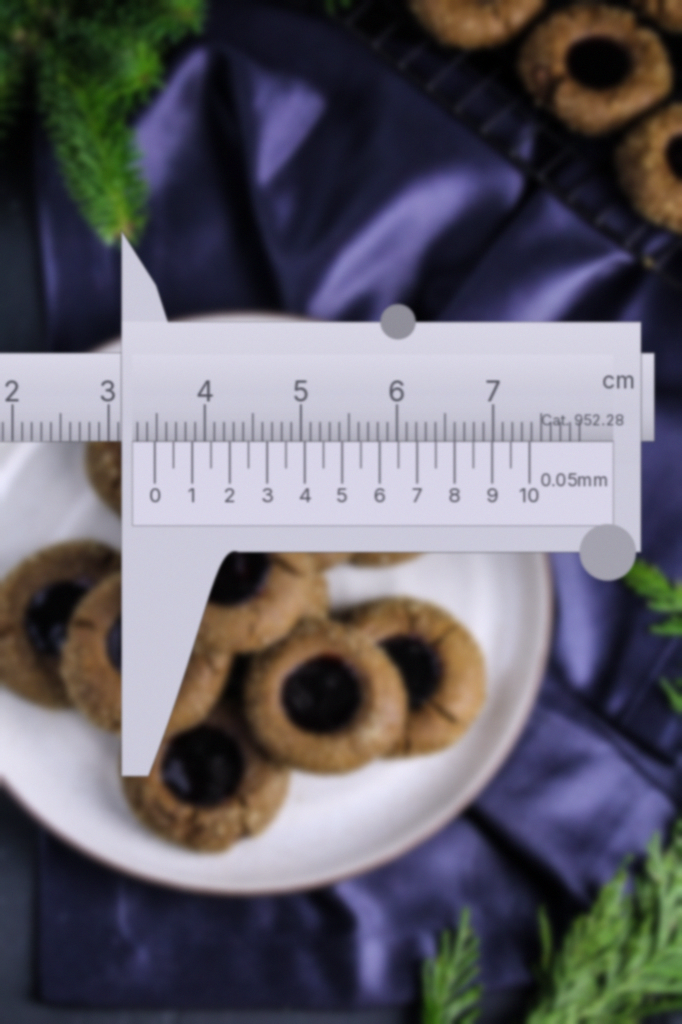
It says 34.8 mm
